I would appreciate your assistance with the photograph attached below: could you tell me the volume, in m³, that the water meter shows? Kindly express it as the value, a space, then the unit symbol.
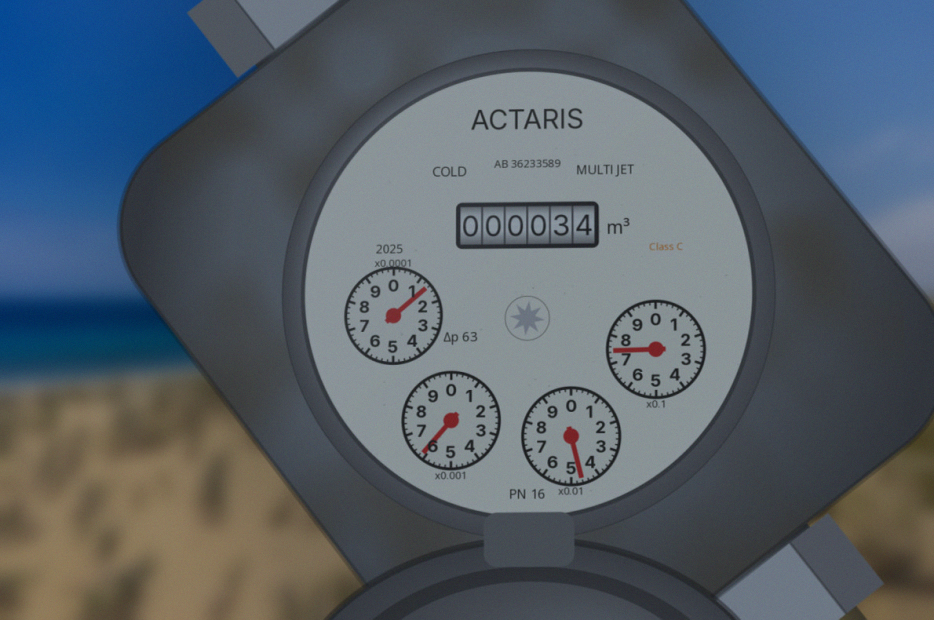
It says 34.7461 m³
